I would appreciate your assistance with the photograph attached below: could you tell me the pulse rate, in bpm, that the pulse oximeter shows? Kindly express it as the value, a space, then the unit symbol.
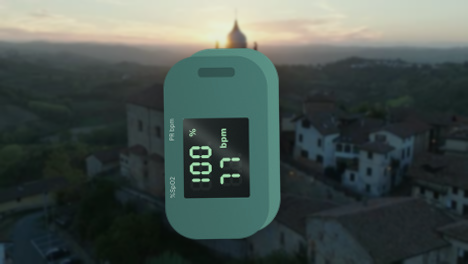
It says 77 bpm
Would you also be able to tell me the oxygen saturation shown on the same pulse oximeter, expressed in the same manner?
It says 100 %
